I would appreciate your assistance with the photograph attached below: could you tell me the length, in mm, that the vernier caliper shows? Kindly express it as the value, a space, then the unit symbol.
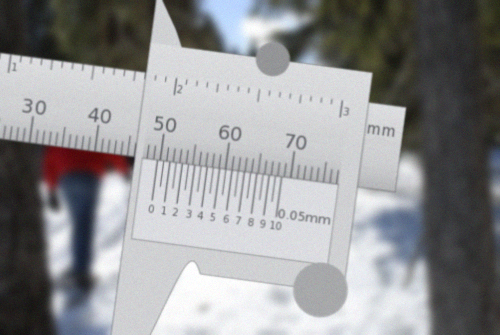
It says 49.6 mm
